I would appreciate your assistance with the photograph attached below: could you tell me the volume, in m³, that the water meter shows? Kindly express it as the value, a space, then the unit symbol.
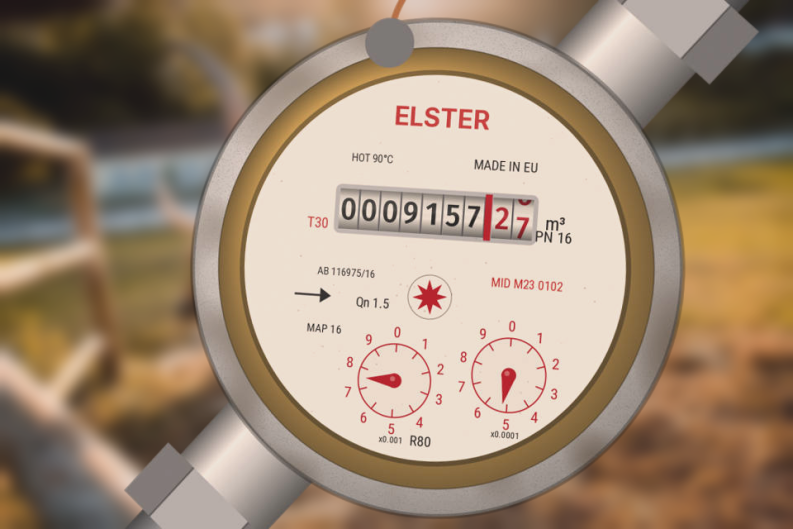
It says 9157.2675 m³
